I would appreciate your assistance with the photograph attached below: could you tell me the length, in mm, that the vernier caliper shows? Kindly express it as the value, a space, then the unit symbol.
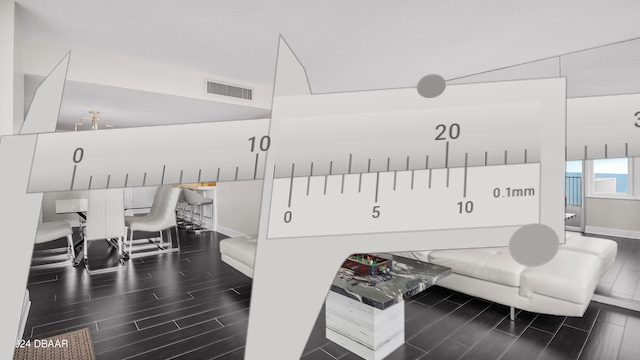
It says 12.0 mm
